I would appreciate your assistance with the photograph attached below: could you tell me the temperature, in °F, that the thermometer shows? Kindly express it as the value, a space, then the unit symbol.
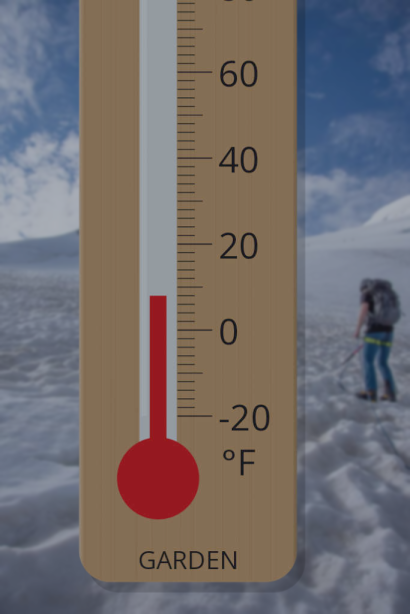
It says 8 °F
